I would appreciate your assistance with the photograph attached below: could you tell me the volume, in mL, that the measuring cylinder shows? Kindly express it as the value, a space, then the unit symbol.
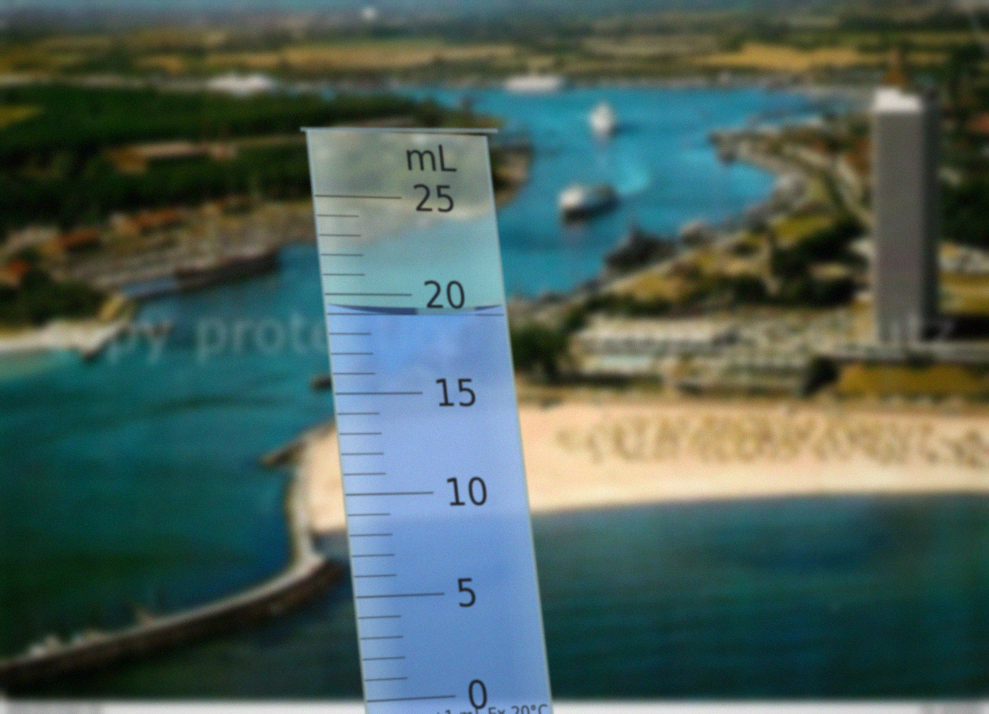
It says 19 mL
